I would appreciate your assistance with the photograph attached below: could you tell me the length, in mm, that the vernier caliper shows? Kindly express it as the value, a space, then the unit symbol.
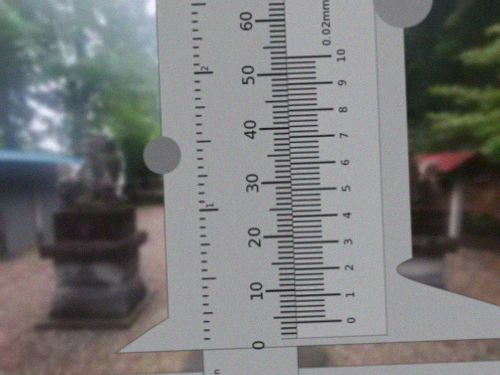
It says 4.0 mm
